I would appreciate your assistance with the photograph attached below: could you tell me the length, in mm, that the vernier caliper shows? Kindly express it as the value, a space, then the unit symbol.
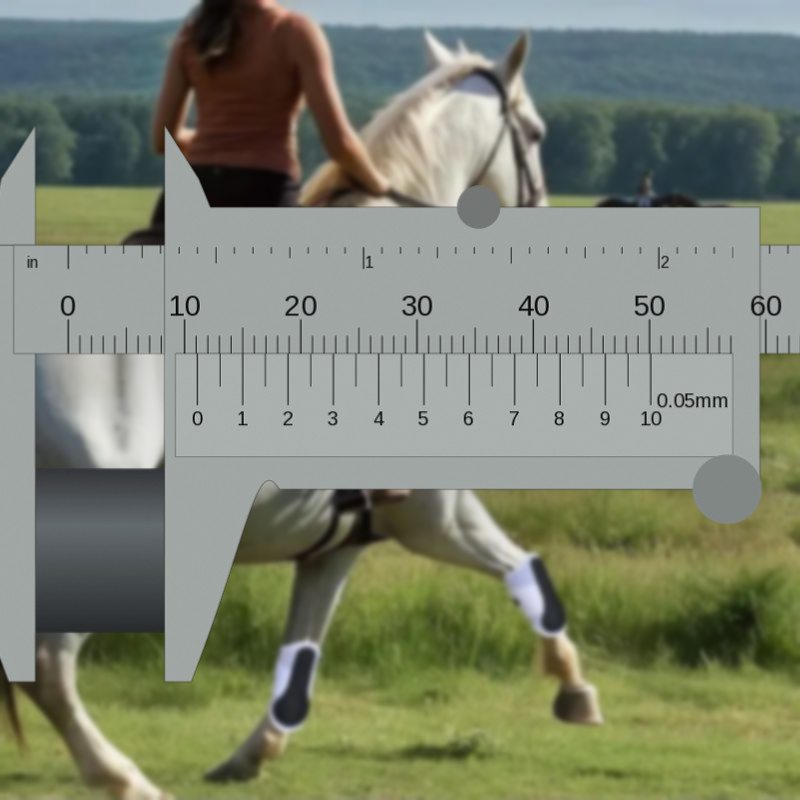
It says 11.1 mm
